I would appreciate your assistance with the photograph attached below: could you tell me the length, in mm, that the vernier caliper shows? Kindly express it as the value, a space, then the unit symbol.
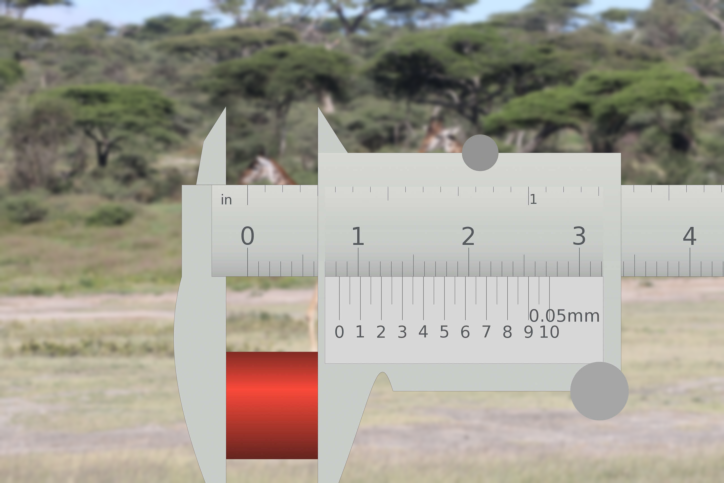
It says 8.3 mm
